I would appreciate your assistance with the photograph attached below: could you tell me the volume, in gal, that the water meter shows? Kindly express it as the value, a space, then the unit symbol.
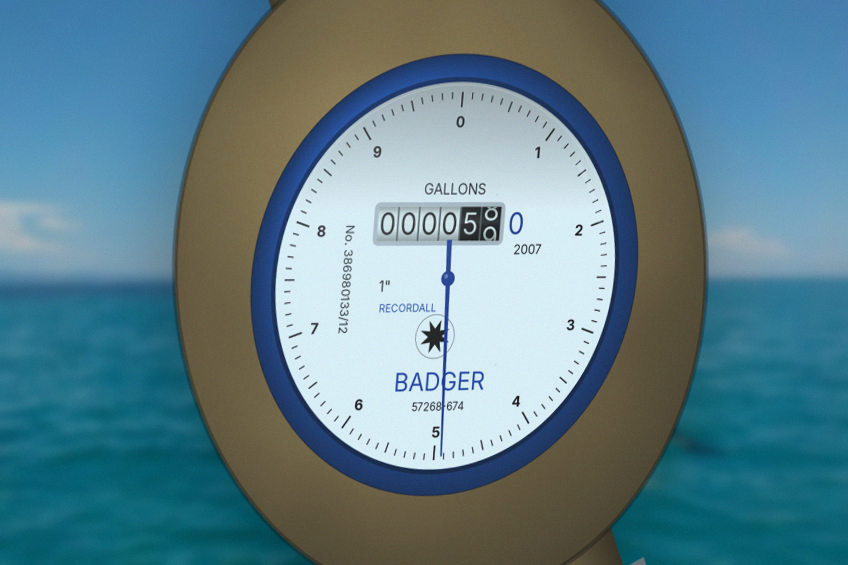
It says 584.9 gal
